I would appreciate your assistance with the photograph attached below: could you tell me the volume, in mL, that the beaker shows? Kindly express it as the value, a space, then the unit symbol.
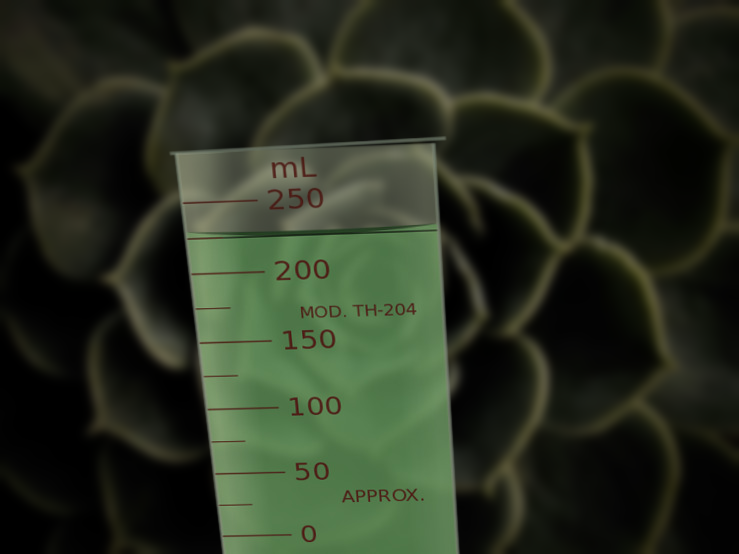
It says 225 mL
